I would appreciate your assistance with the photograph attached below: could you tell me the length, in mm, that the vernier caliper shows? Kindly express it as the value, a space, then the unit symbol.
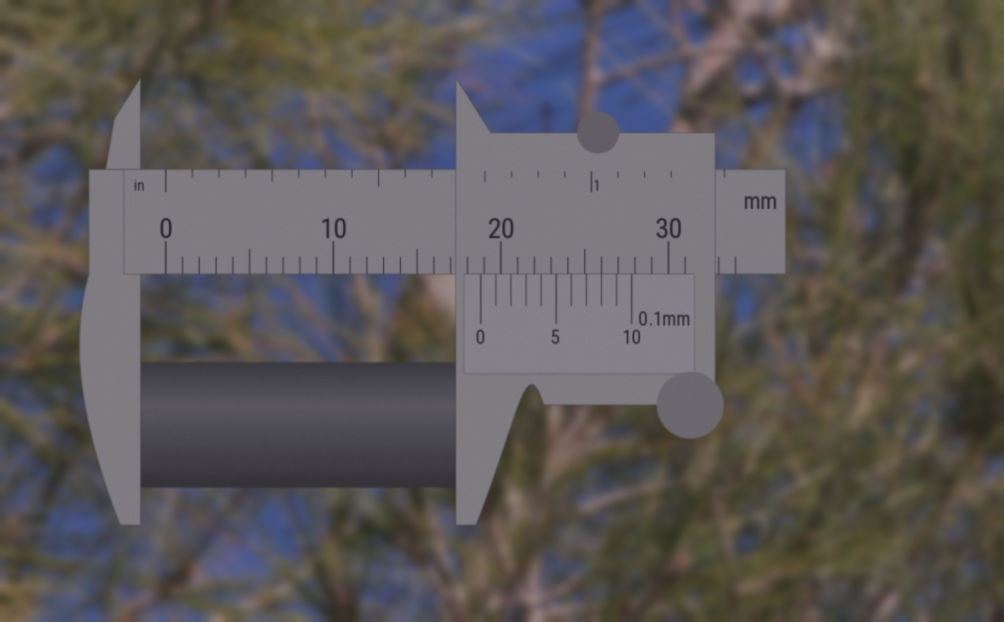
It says 18.8 mm
